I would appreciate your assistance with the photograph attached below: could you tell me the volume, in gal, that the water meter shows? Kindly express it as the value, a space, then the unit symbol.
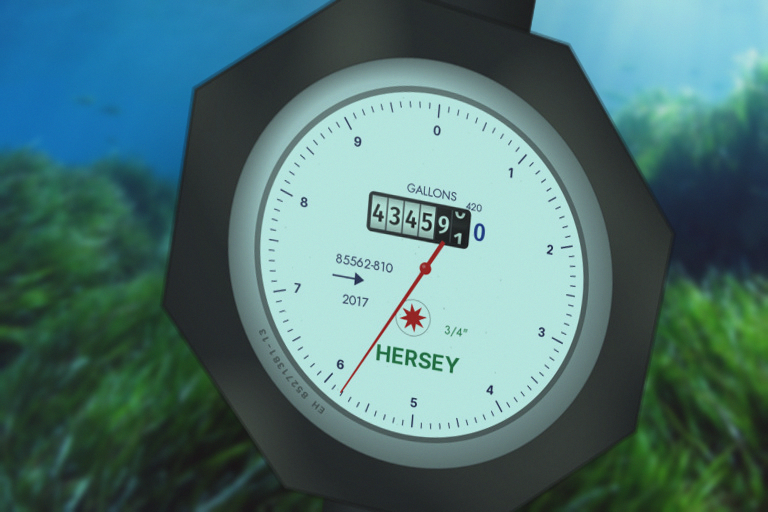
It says 4345905.8 gal
